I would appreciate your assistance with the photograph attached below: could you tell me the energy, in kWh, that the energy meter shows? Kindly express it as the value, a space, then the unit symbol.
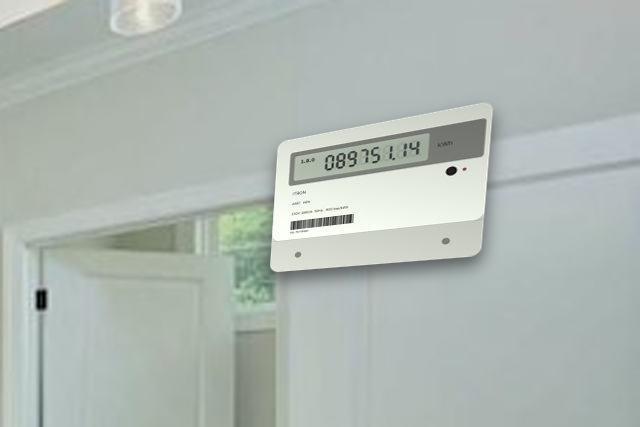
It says 89751.14 kWh
